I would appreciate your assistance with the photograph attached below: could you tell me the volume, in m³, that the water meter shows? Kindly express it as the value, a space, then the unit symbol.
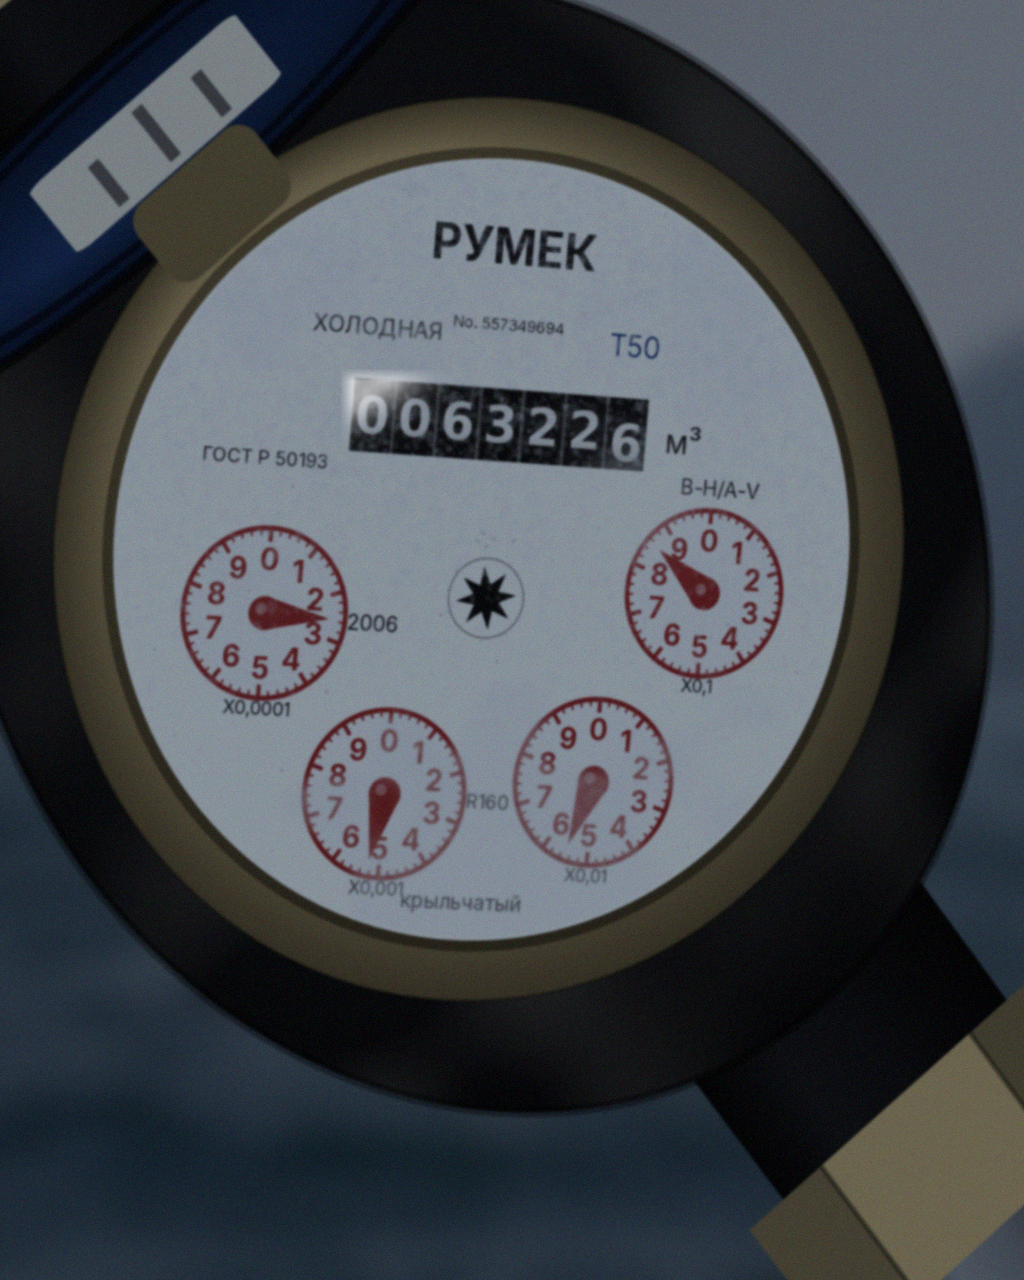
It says 63225.8552 m³
